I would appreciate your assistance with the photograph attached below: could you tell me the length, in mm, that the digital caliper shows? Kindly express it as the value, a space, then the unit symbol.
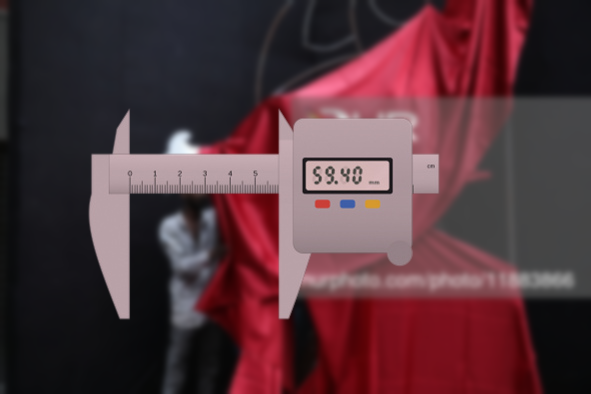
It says 59.40 mm
